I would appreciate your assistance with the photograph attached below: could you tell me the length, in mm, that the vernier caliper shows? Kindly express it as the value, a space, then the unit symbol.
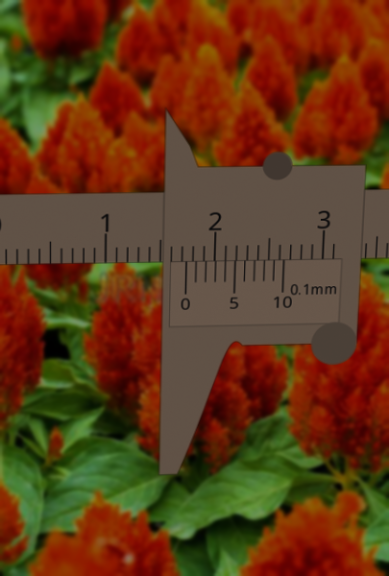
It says 17.4 mm
